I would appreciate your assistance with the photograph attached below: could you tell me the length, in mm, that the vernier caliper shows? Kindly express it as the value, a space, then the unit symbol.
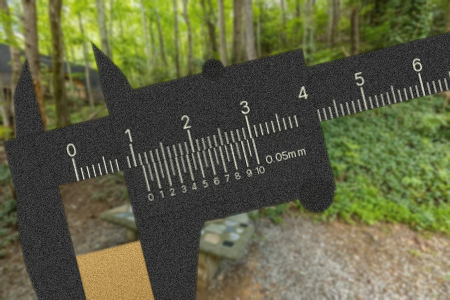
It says 11.2 mm
